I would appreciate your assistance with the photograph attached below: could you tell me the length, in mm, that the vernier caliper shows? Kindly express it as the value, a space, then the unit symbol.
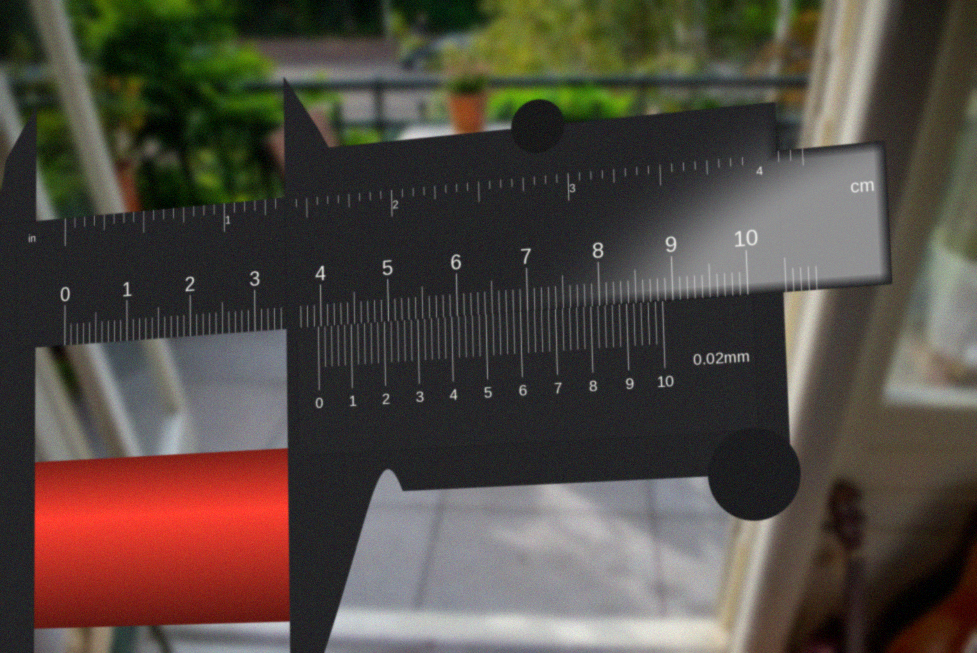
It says 39.6 mm
